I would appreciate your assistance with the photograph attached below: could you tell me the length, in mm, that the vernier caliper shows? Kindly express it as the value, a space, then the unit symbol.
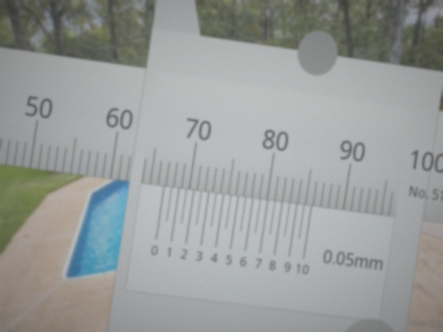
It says 66.8 mm
